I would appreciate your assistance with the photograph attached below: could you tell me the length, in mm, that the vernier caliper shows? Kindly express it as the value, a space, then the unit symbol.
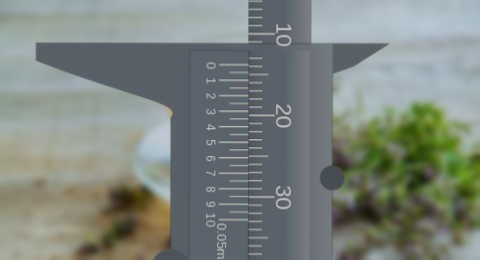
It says 13.8 mm
